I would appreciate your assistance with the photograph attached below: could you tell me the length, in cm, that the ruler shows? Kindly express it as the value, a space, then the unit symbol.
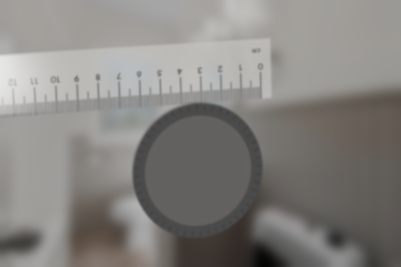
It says 6.5 cm
